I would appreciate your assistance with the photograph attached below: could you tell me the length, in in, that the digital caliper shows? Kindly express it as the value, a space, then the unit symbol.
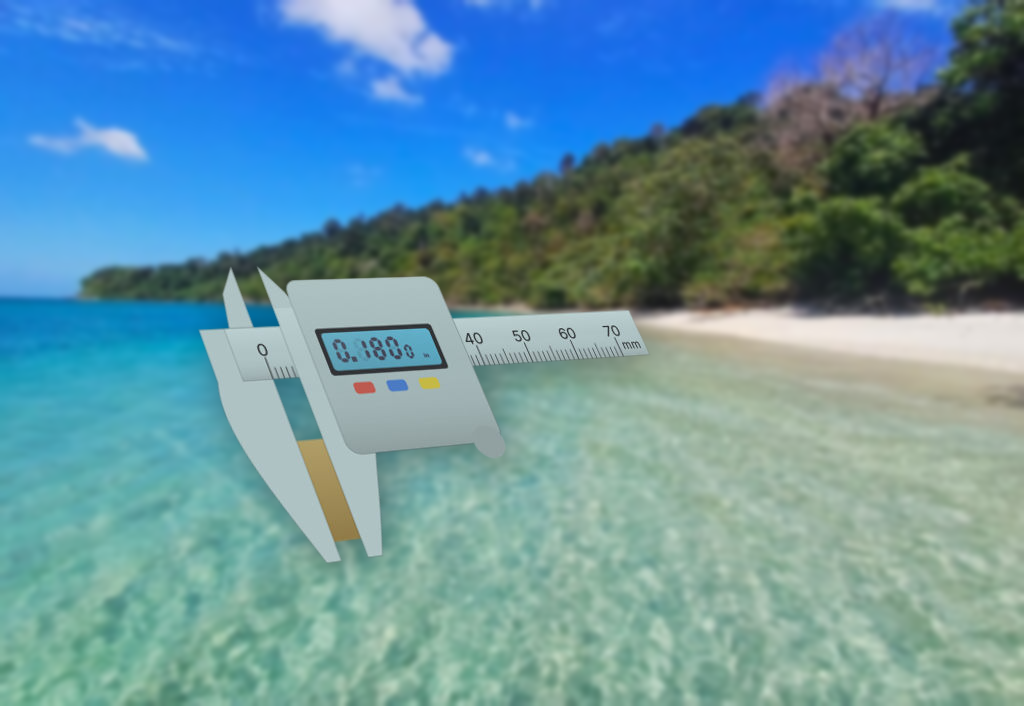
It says 0.1800 in
